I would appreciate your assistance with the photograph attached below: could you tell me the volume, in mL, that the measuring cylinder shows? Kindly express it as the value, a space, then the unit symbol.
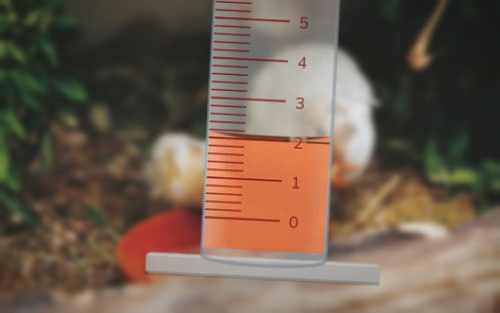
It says 2 mL
